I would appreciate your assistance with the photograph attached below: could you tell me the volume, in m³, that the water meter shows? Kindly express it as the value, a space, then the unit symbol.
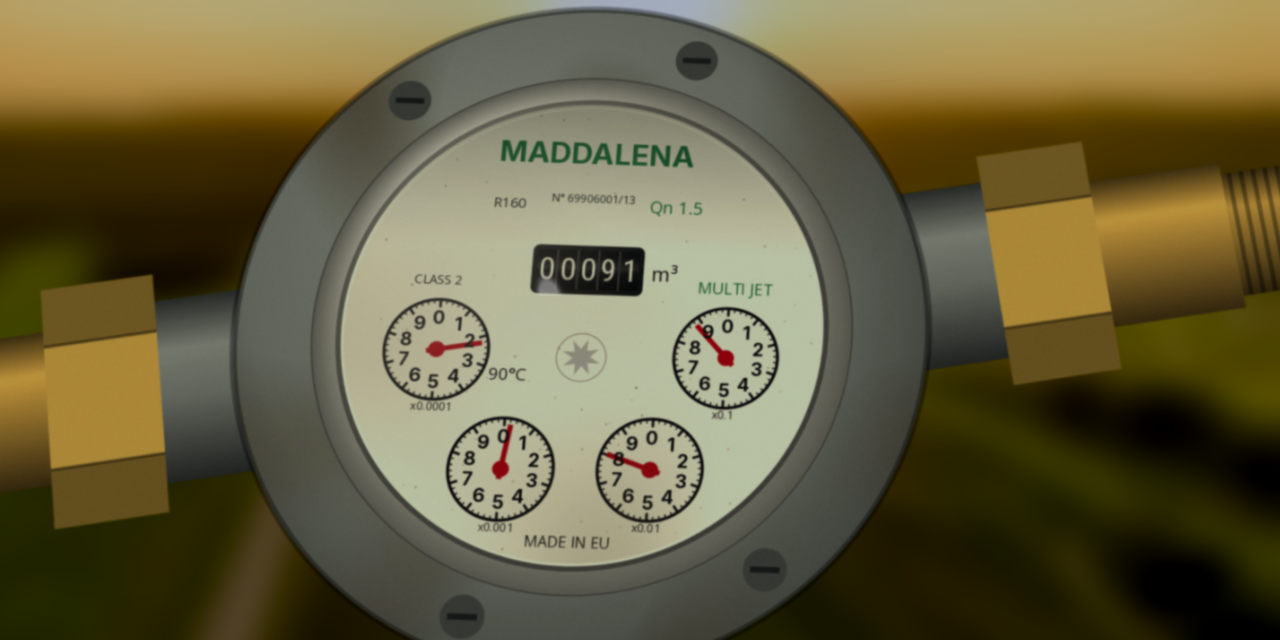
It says 91.8802 m³
